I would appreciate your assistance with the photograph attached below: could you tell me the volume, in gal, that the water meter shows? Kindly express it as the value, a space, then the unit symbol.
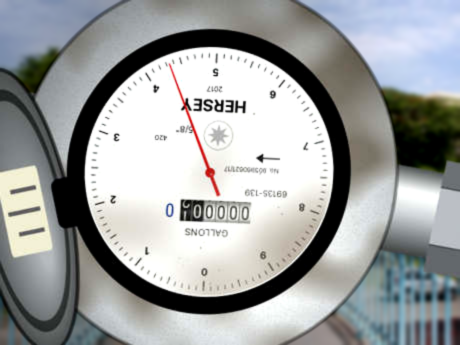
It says 14.3 gal
